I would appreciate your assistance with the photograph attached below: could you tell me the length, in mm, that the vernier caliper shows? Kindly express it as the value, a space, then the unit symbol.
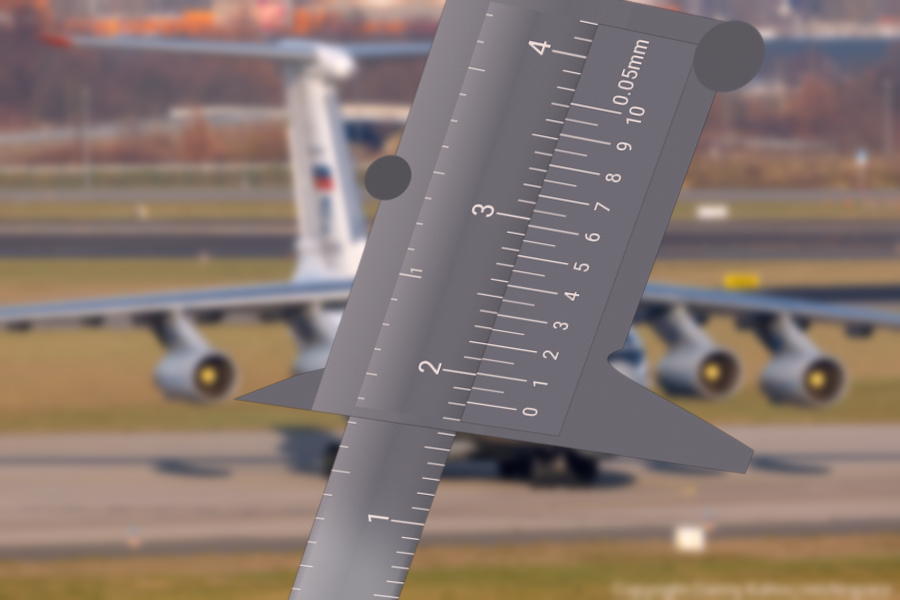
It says 18.2 mm
